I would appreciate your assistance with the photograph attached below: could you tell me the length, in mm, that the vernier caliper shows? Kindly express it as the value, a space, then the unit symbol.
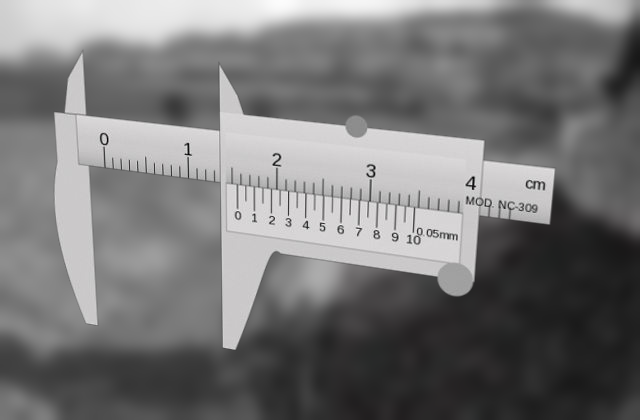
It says 15.6 mm
